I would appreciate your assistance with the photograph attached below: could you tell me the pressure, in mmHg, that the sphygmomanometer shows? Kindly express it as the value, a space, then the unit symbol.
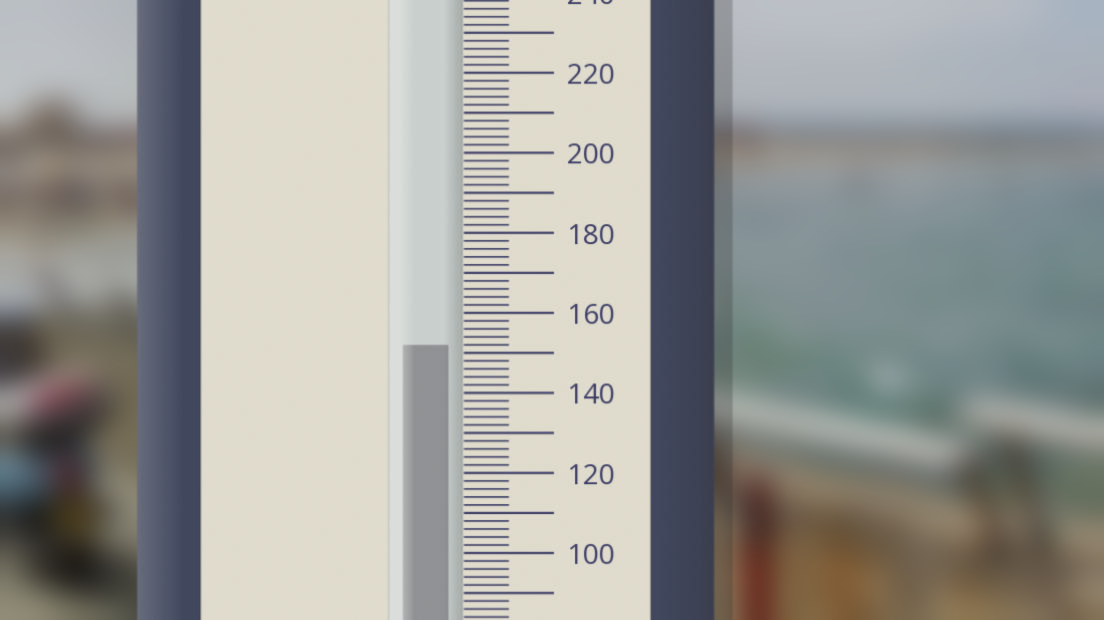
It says 152 mmHg
